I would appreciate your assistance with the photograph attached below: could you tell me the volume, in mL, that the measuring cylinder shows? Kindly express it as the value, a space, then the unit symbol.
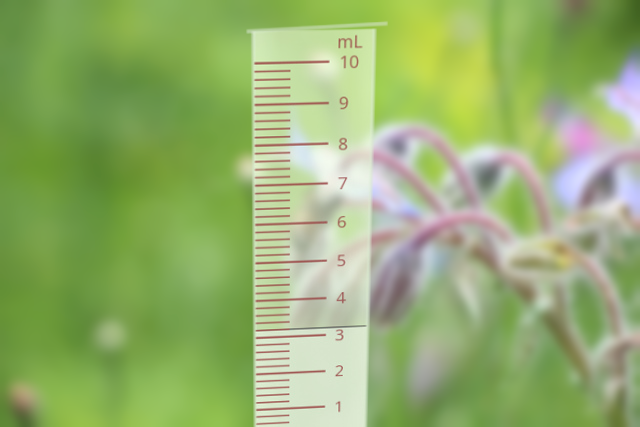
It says 3.2 mL
